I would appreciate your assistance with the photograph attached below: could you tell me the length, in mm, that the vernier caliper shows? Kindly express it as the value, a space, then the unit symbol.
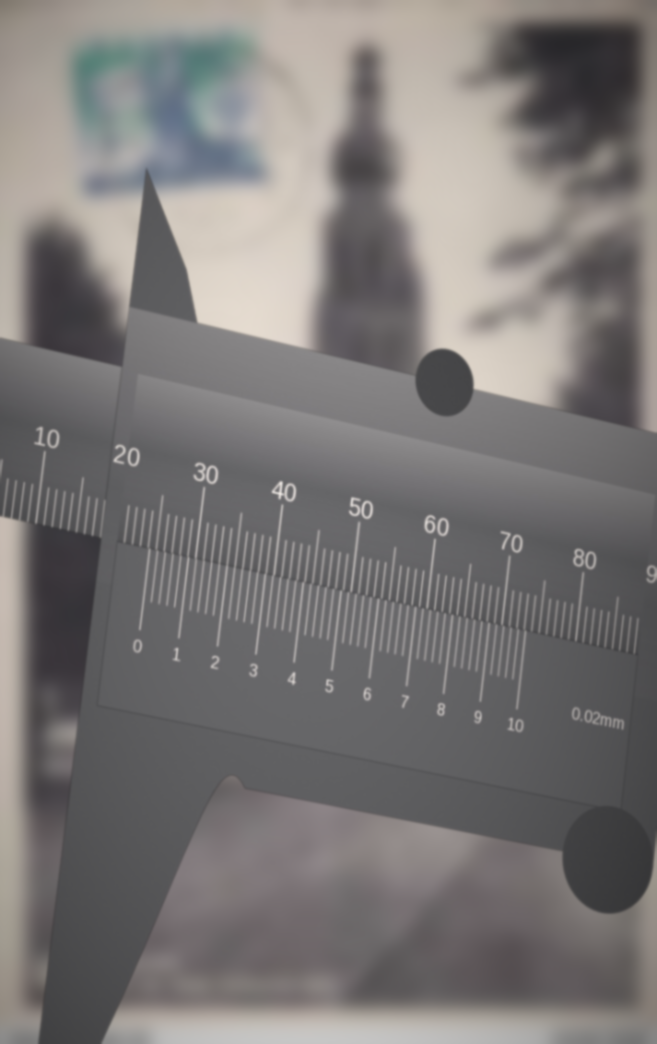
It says 24.2 mm
